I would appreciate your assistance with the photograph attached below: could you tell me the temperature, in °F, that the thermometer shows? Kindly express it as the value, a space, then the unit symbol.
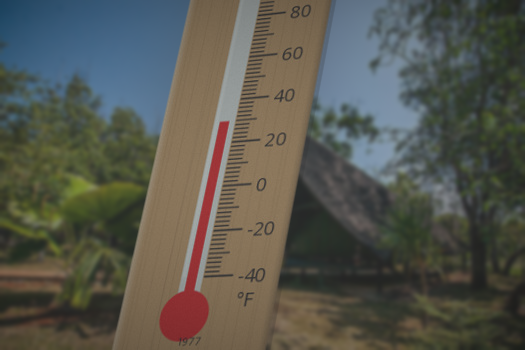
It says 30 °F
